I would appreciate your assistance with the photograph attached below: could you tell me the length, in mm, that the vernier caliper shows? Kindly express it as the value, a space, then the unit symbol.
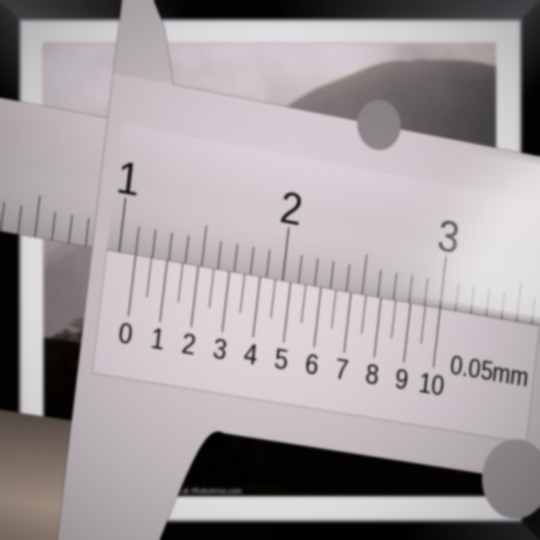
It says 11.0 mm
